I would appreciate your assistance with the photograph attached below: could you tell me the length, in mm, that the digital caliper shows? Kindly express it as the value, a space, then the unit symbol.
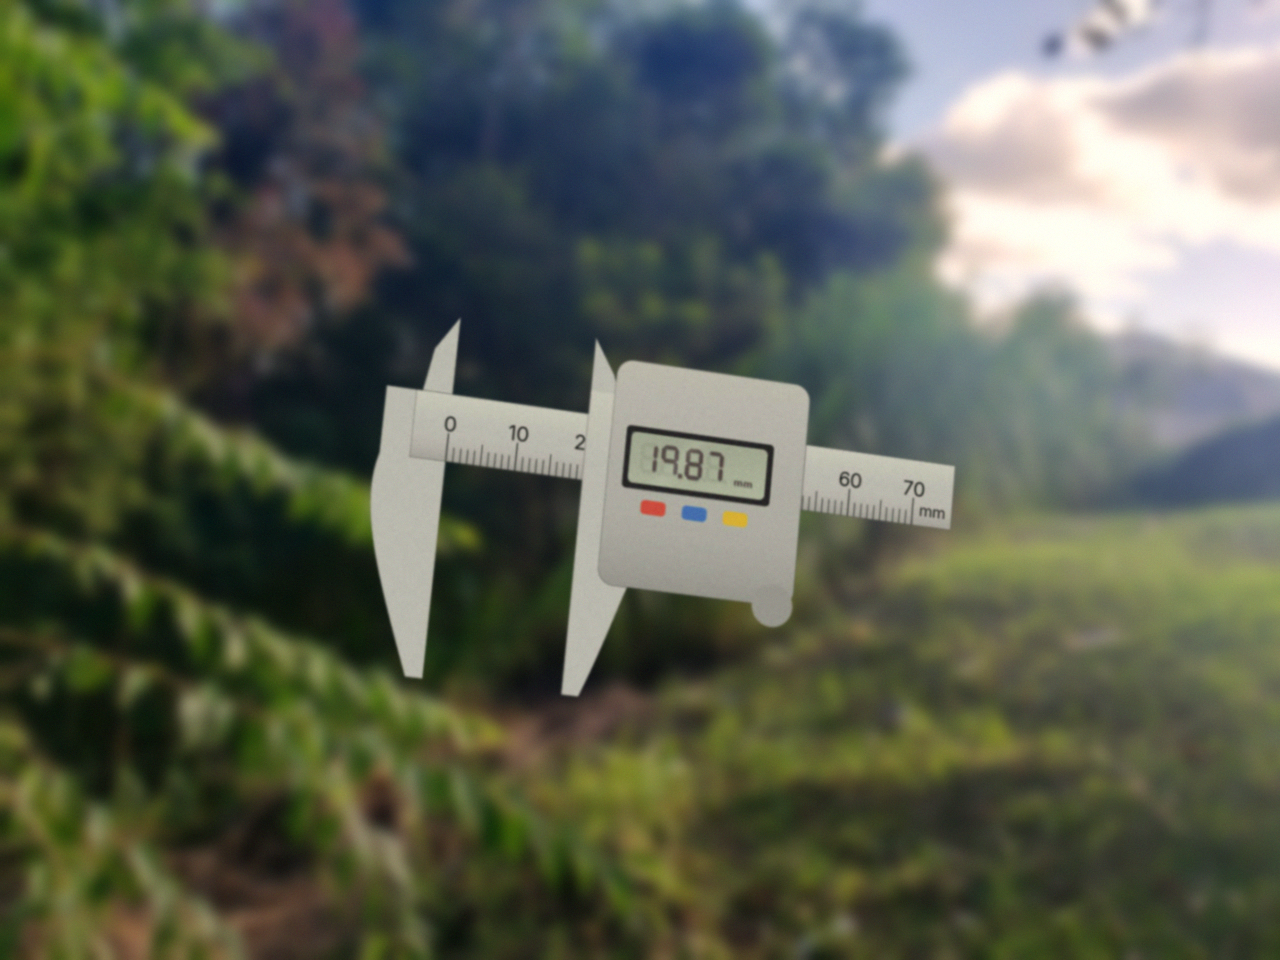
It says 19.87 mm
